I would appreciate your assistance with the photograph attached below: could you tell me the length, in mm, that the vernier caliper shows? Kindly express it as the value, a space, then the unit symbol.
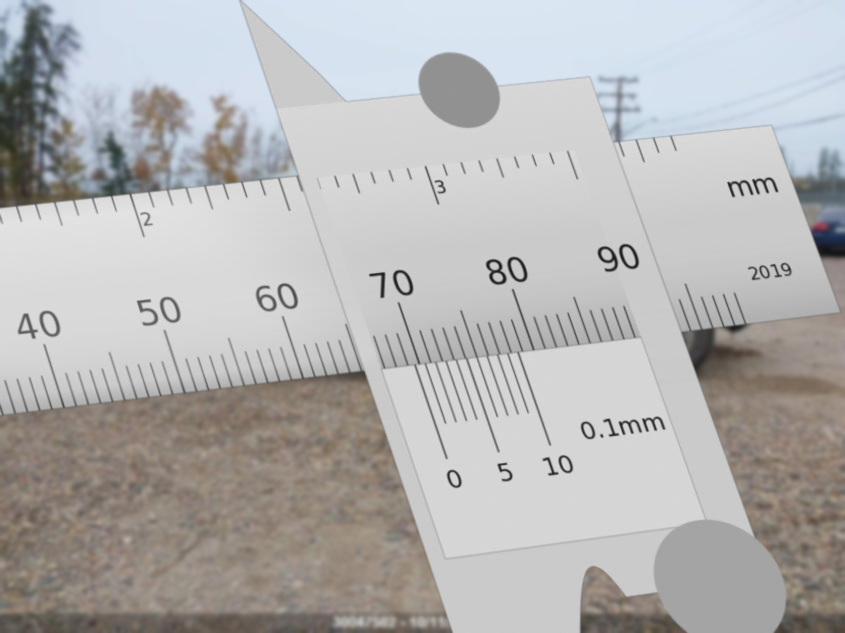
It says 69.6 mm
